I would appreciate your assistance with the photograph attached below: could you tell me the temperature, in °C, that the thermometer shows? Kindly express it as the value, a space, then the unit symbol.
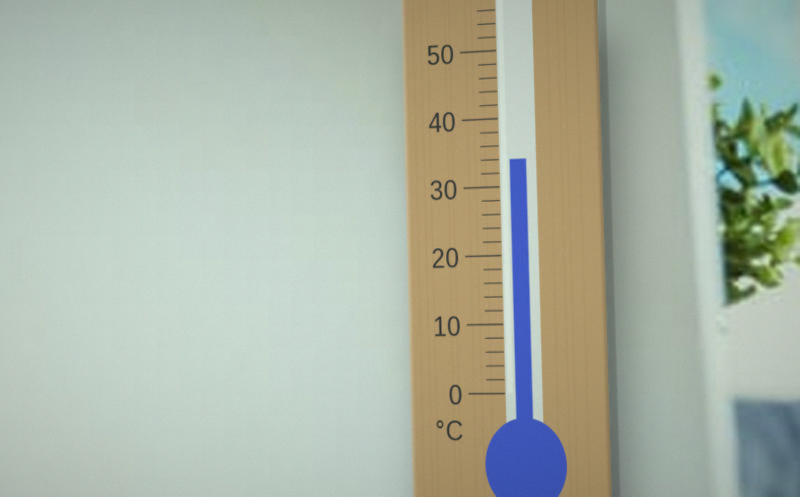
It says 34 °C
